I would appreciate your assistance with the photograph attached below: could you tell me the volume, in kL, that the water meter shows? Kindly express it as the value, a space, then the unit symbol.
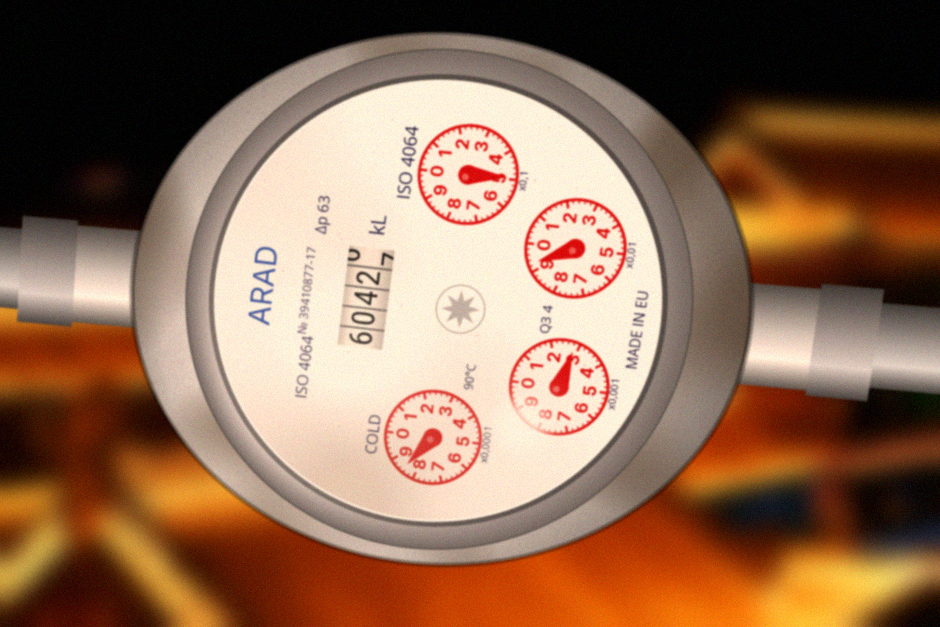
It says 60426.4928 kL
